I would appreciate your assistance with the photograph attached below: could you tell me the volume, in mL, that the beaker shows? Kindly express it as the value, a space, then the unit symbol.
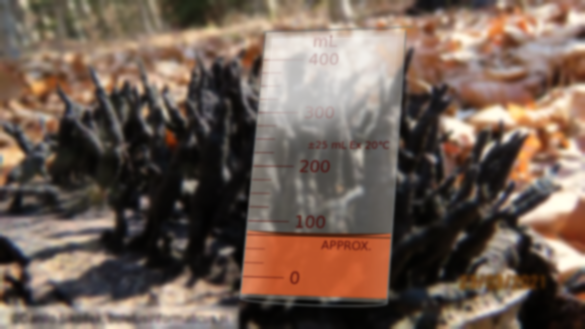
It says 75 mL
